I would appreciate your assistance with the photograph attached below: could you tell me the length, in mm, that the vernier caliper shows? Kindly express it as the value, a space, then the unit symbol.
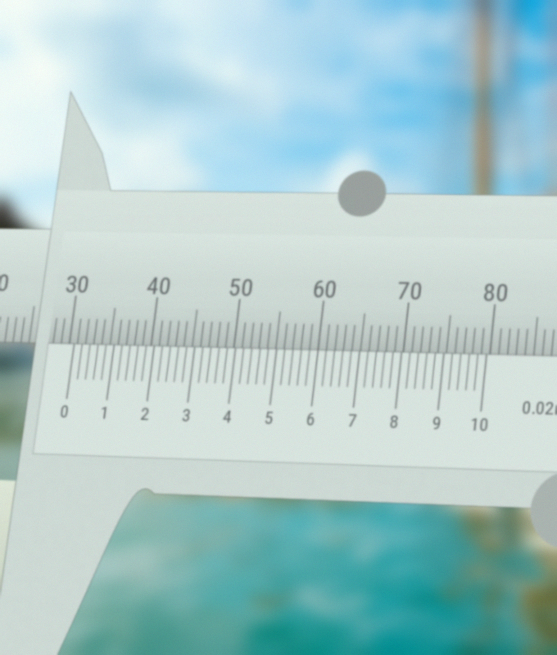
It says 30.6 mm
